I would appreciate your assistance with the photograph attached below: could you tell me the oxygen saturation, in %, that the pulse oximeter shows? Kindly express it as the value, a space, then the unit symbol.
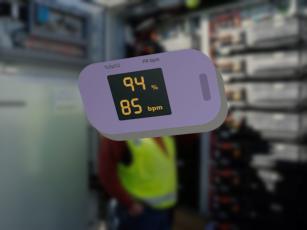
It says 94 %
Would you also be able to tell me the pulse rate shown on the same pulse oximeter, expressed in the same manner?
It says 85 bpm
